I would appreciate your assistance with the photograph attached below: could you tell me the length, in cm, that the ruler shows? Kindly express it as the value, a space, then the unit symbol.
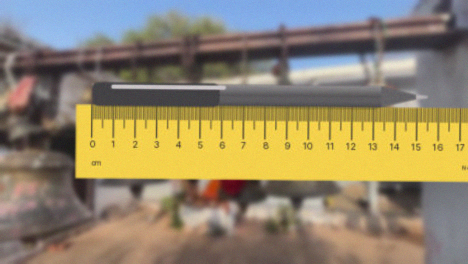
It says 15.5 cm
